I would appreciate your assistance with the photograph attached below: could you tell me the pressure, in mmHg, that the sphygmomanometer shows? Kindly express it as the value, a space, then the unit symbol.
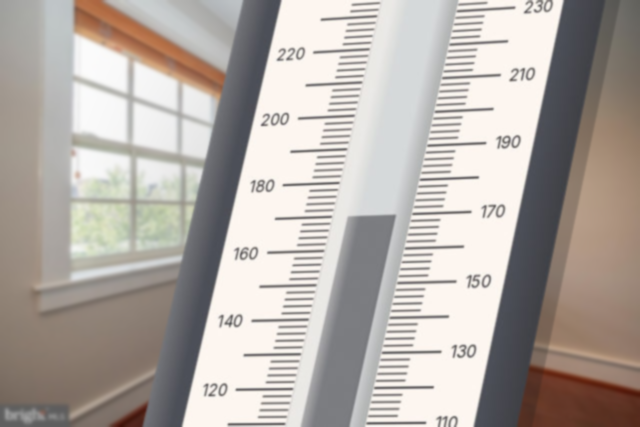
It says 170 mmHg
